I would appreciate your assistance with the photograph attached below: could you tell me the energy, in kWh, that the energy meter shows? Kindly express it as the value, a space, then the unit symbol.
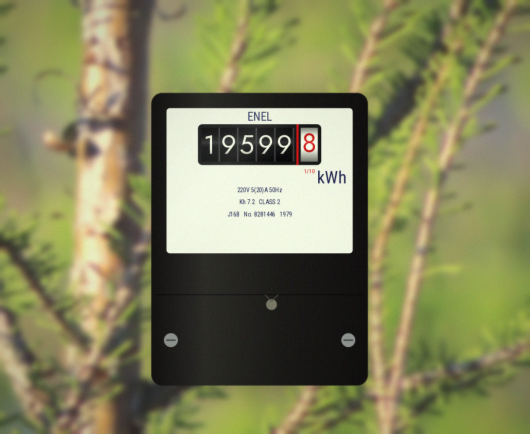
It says 19599.8 kWh
